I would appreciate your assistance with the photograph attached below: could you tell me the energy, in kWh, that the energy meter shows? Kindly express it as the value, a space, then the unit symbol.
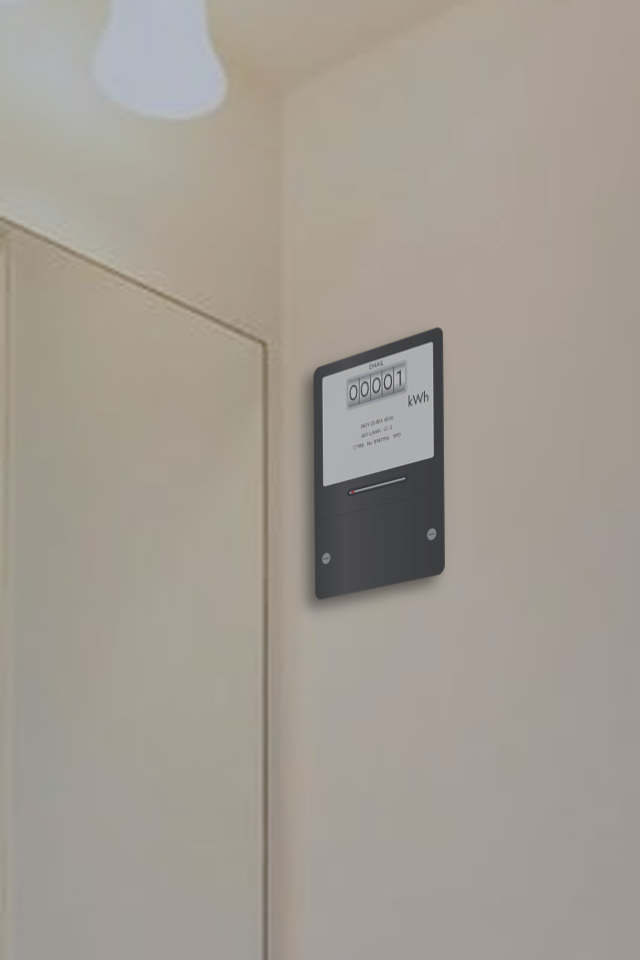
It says 1 kWh
